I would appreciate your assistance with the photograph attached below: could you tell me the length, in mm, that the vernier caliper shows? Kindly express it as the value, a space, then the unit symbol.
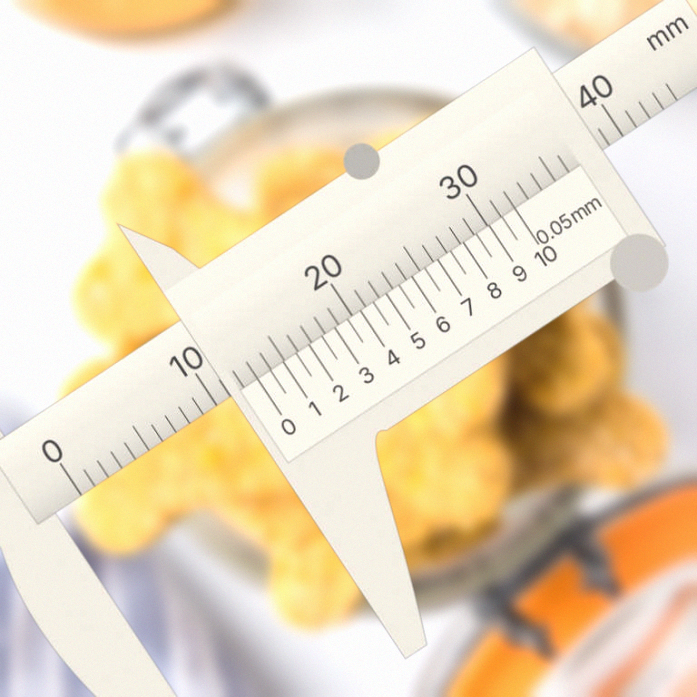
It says 13.0 mm
